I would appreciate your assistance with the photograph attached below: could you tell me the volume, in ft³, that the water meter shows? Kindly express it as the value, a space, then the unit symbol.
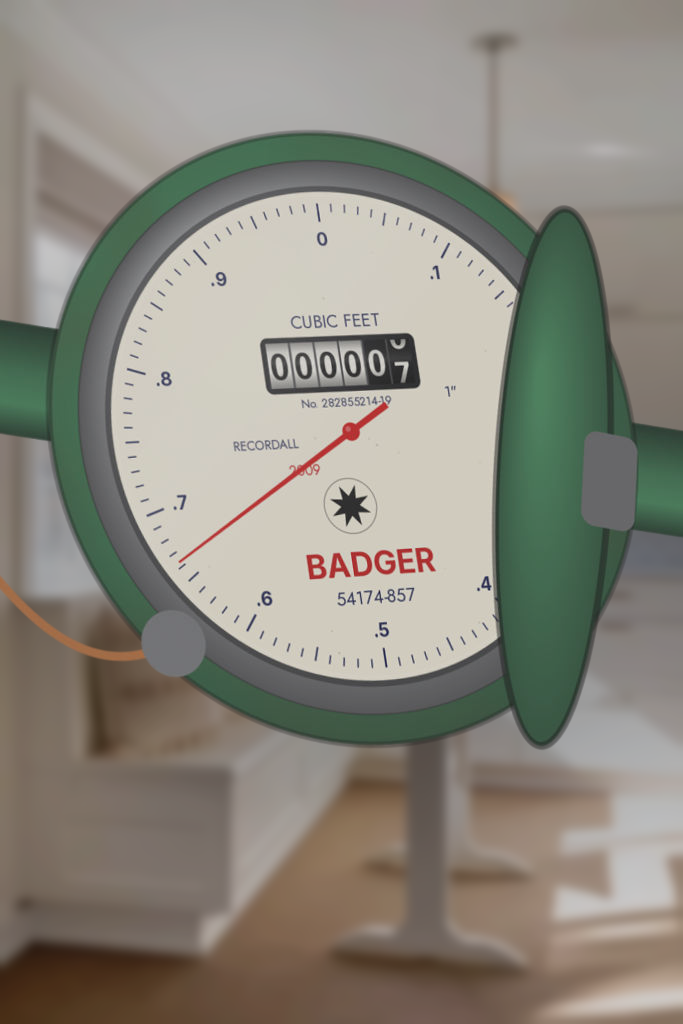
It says 6.66 ft³
